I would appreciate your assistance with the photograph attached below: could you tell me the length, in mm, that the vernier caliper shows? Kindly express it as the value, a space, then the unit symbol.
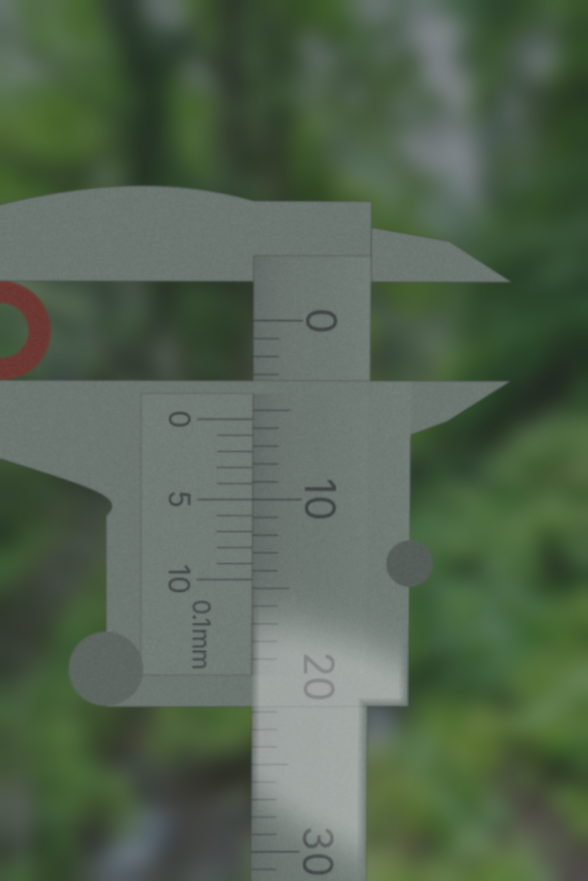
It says 5.5 mm
